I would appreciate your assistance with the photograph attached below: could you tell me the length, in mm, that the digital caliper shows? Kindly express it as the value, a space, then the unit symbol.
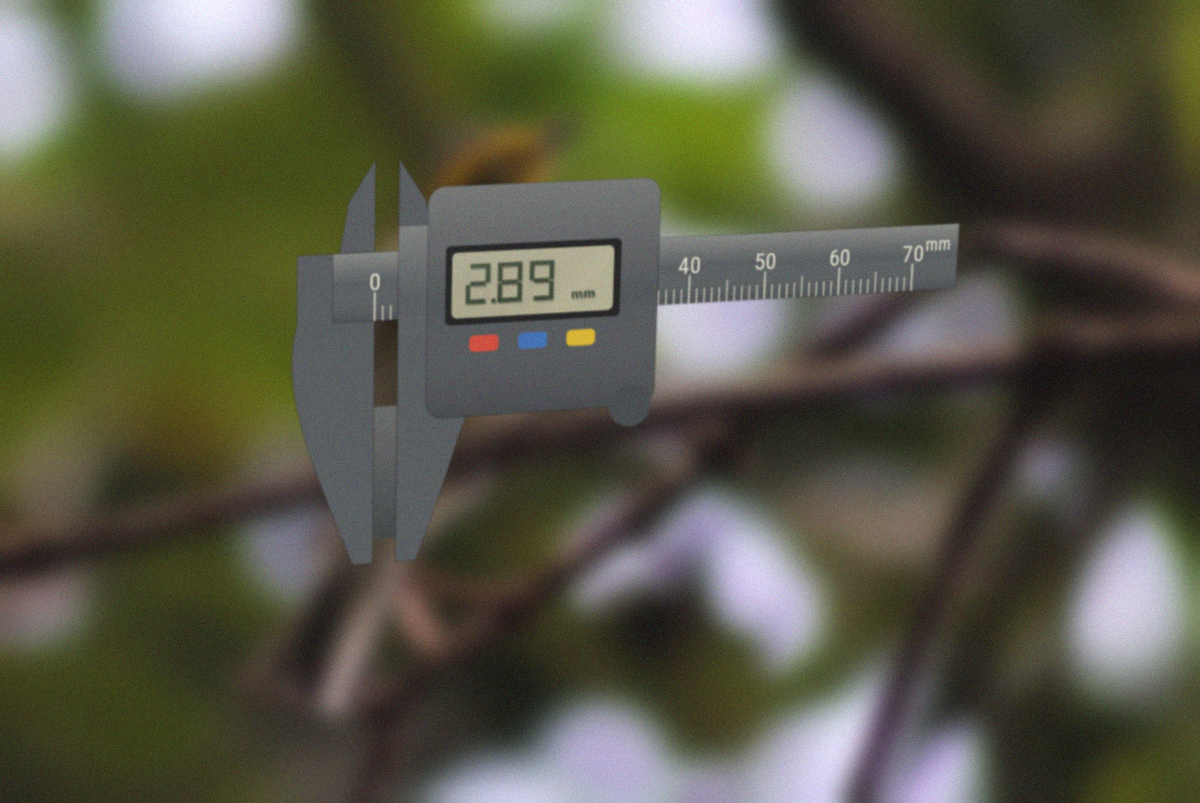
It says 2.89 mm
